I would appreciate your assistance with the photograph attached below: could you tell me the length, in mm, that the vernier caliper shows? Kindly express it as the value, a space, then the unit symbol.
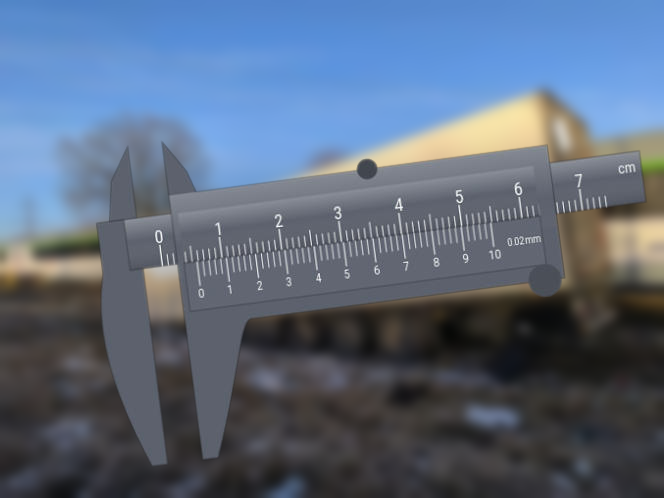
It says 5.8 mm
